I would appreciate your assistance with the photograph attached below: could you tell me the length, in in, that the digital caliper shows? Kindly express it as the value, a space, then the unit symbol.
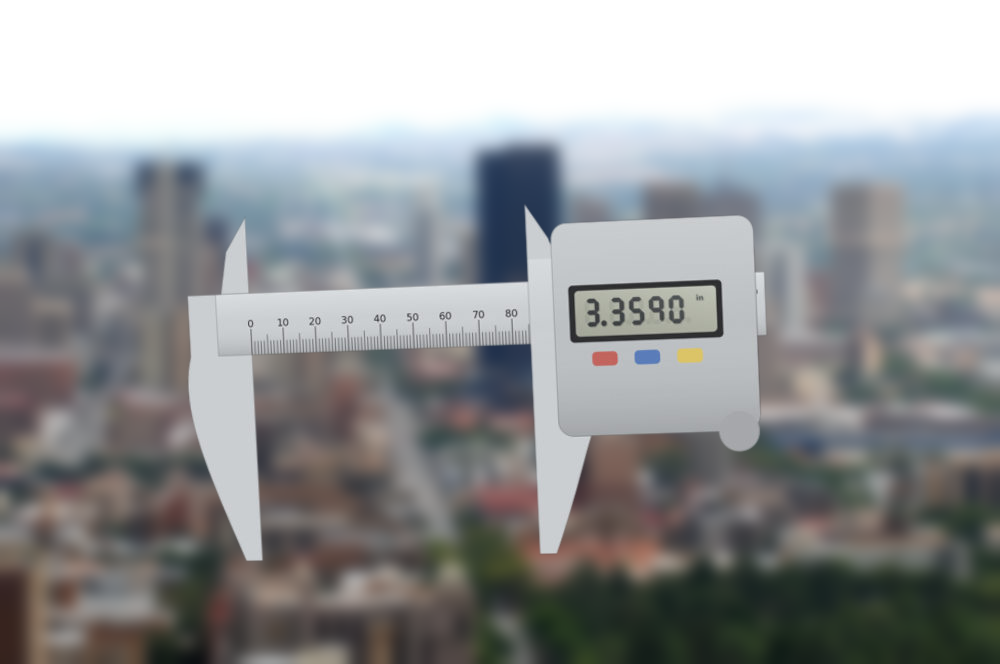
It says 3.3590 in
